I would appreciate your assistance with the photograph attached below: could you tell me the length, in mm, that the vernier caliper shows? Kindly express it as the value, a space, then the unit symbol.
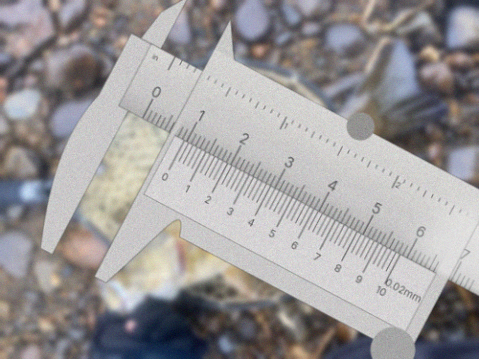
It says 9.5 mm
